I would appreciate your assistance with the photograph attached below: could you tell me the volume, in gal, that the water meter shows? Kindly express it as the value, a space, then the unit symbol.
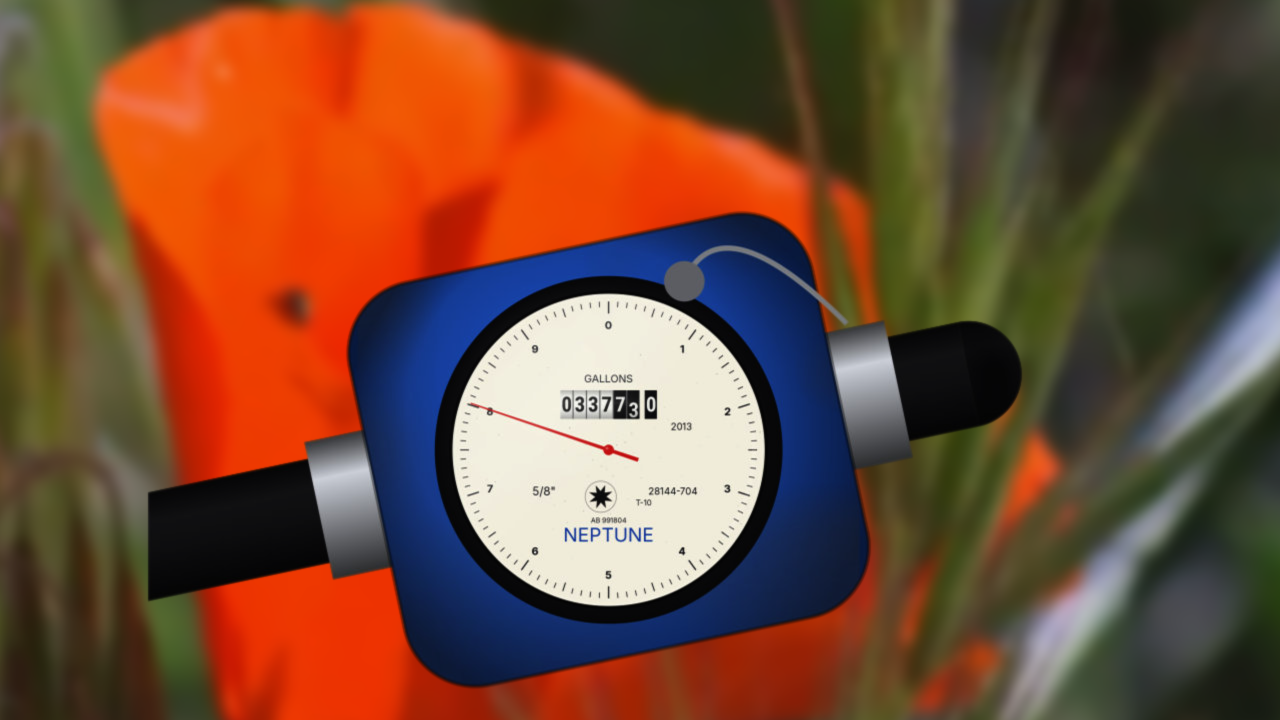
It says 337728.0 gal
